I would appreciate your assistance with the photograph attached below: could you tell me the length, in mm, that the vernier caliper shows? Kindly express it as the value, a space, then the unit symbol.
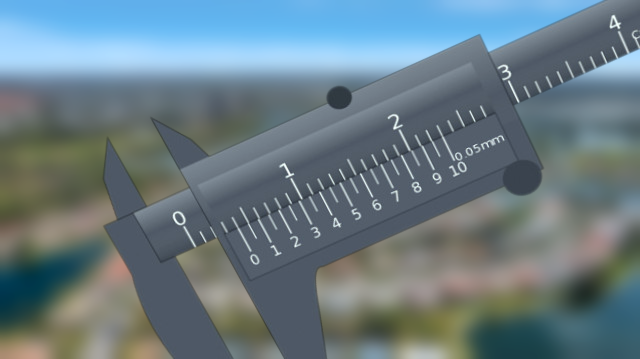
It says 4.0 mm
